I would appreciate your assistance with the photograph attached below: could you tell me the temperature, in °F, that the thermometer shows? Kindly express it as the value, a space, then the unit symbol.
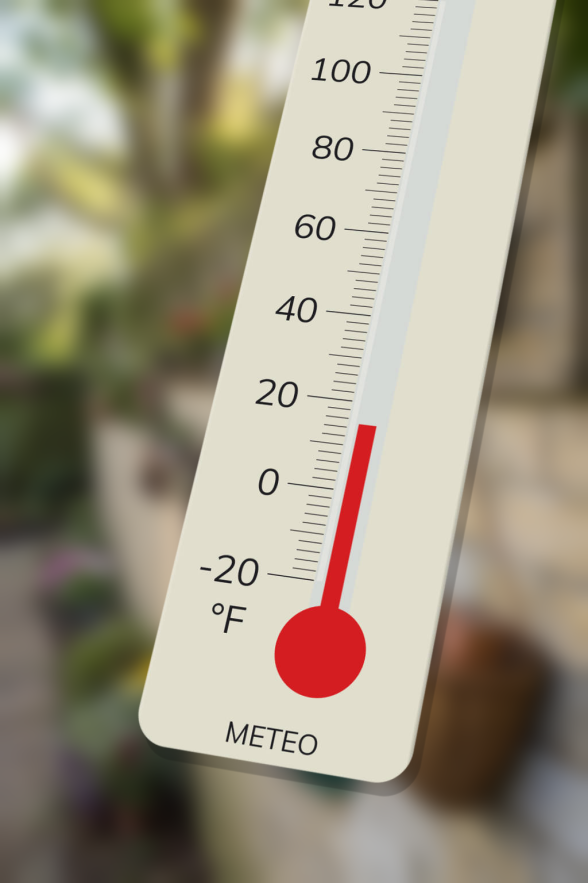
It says 15 °F
